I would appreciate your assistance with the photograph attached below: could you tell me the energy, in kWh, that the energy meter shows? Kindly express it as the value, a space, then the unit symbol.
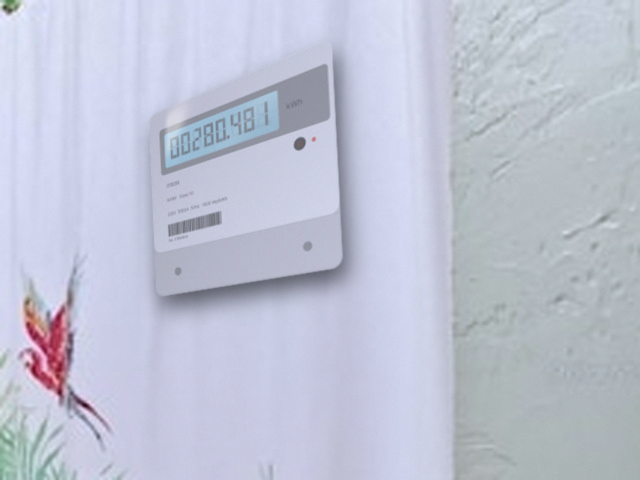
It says 280.481 kWh
